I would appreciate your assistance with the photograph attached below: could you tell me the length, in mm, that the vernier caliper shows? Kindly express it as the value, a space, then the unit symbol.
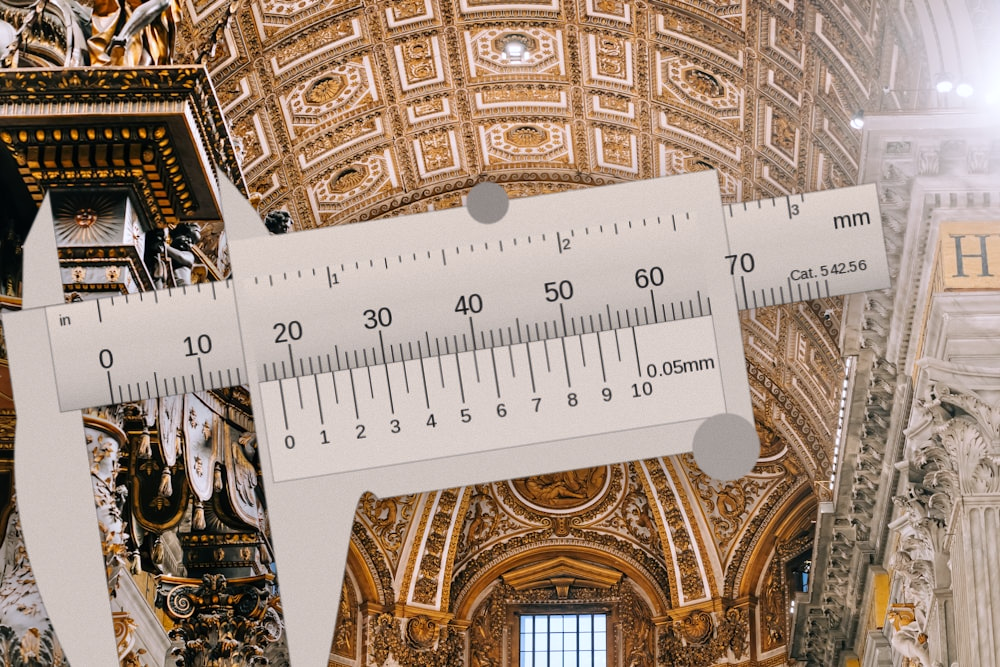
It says 18.4 mm
